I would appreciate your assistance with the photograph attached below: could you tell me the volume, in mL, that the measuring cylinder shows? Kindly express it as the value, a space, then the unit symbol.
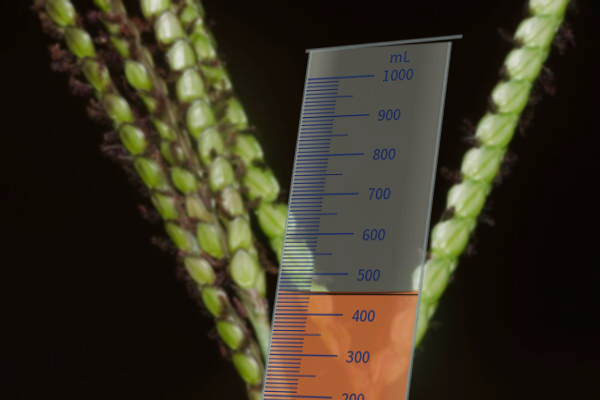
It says 450 mL
